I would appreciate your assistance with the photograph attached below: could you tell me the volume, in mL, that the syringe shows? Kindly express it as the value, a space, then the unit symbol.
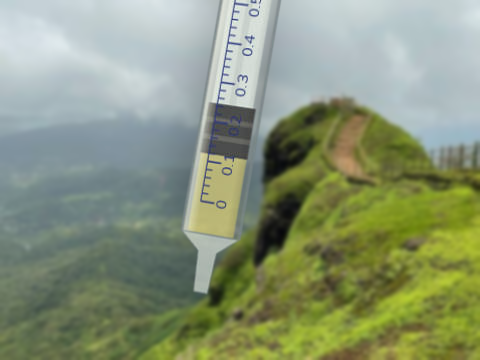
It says 0.12 mL
